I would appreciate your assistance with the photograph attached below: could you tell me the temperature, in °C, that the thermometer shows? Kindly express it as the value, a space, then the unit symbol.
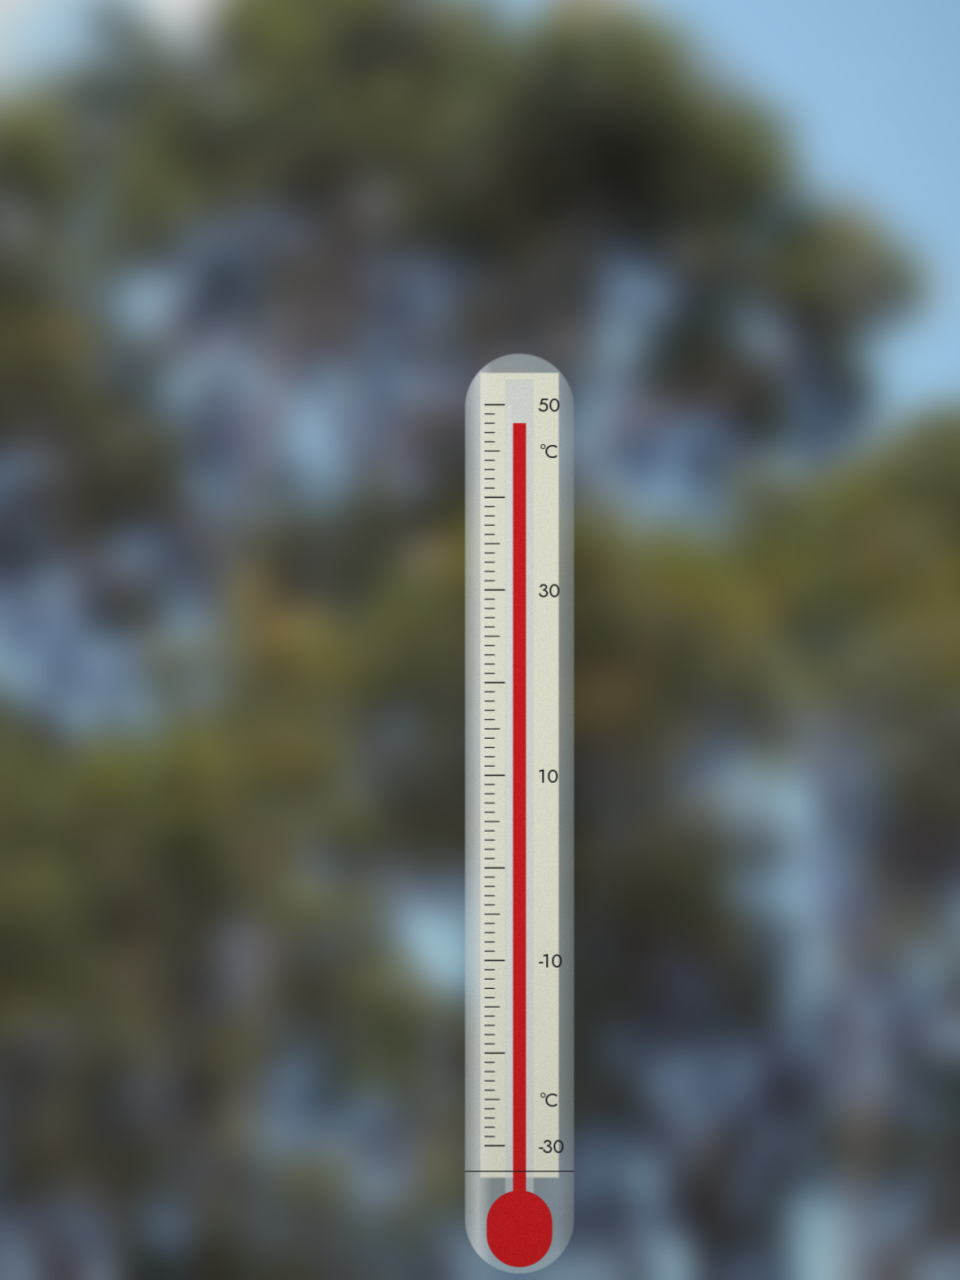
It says 48 °C
